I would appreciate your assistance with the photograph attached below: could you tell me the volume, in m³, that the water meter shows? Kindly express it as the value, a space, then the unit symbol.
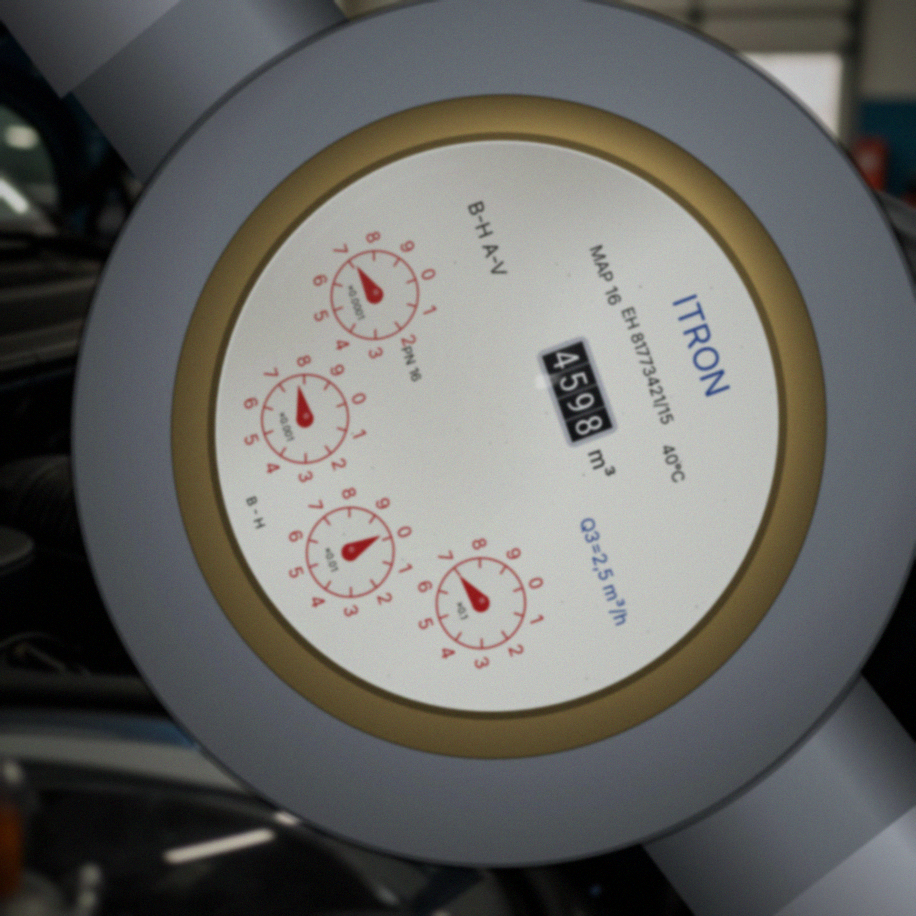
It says 4598.6977 m³
